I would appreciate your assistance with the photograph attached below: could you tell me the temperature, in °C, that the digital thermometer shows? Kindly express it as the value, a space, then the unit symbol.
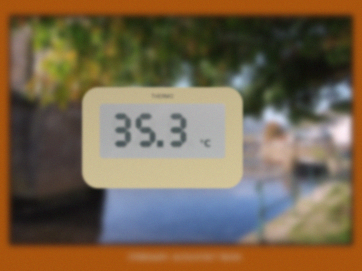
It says 35.3 °C
